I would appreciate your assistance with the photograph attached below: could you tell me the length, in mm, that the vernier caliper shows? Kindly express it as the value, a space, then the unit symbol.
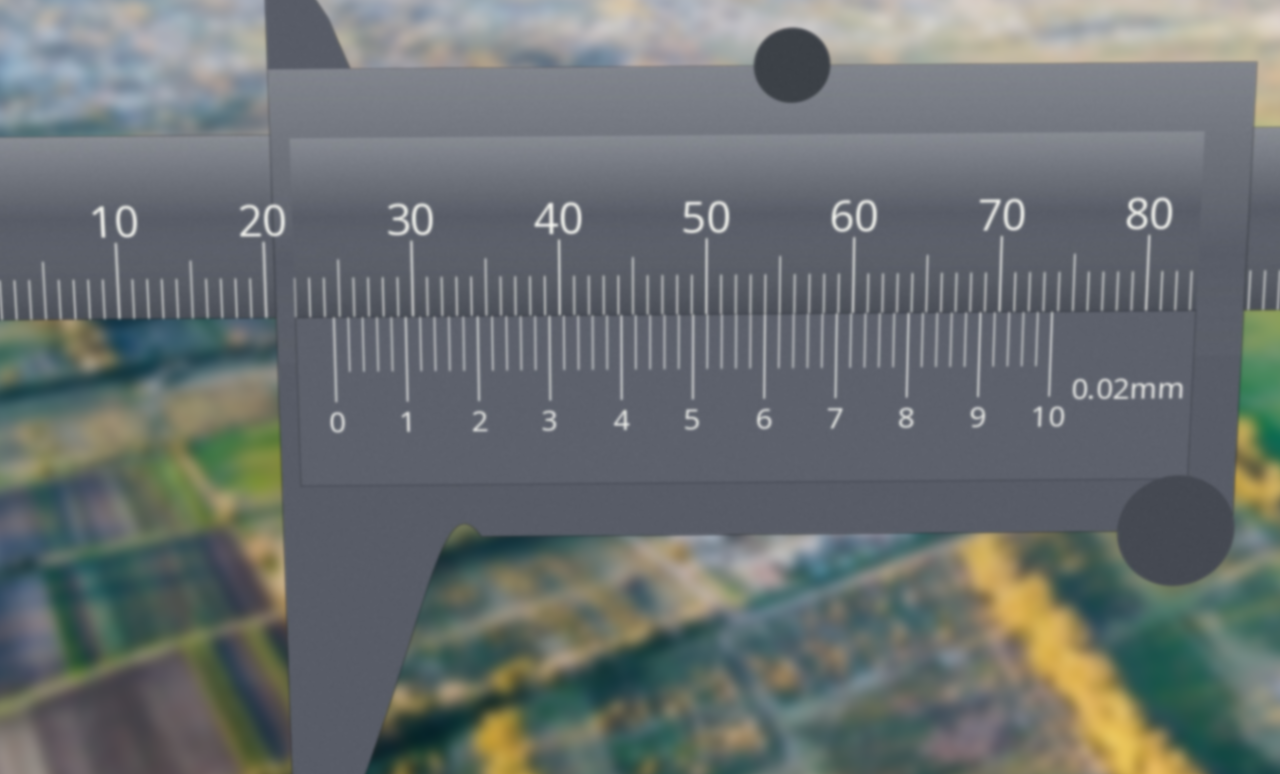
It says 24.6 mm
